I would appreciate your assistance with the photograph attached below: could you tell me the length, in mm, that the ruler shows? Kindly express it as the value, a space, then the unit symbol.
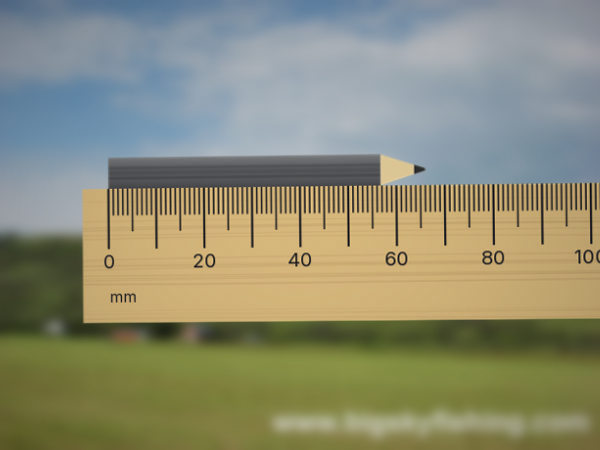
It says 66 mm
